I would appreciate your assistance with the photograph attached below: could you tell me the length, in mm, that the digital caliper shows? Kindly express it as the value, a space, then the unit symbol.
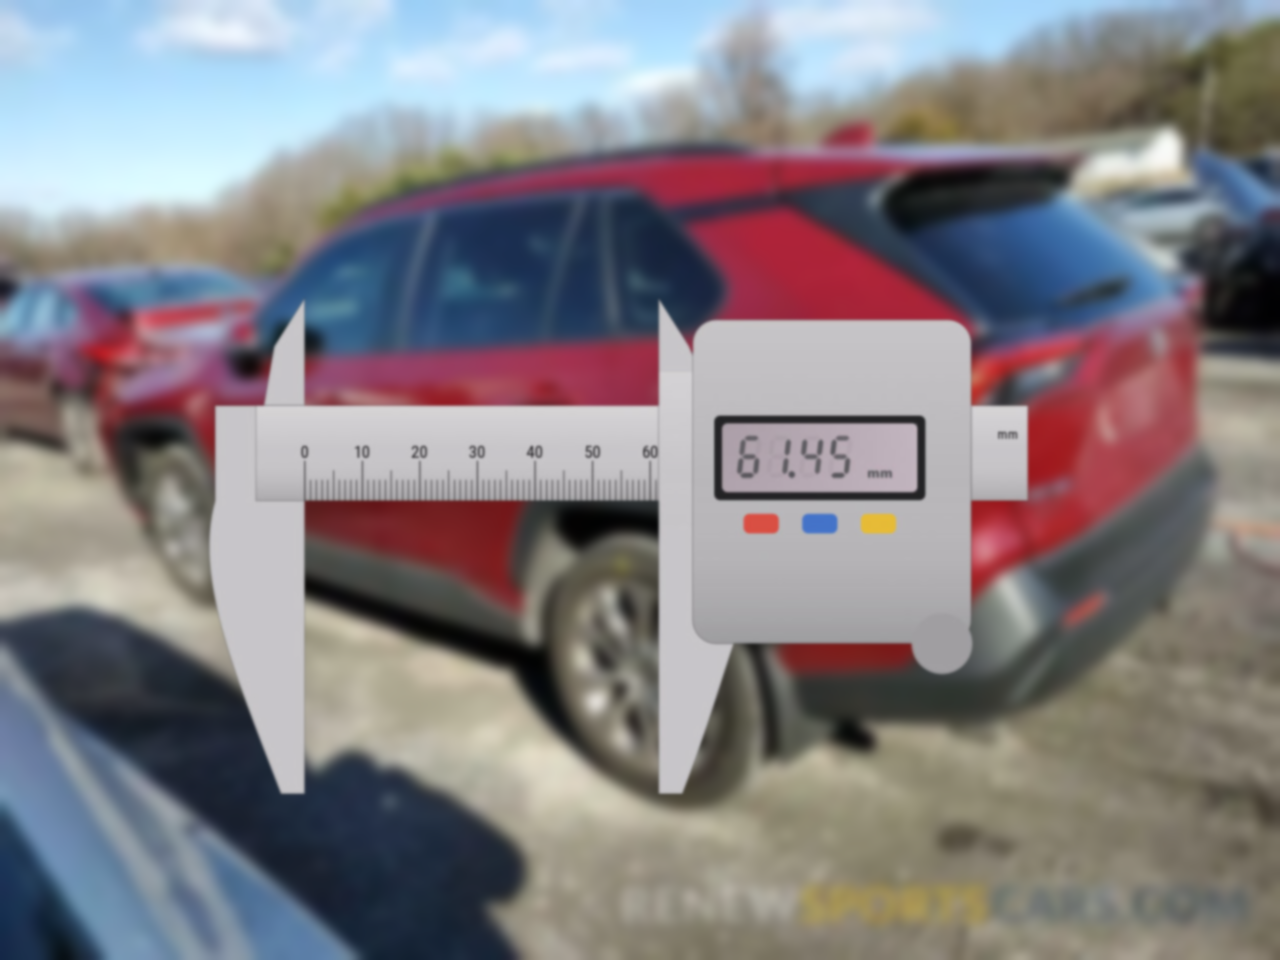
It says 61.45 mm
